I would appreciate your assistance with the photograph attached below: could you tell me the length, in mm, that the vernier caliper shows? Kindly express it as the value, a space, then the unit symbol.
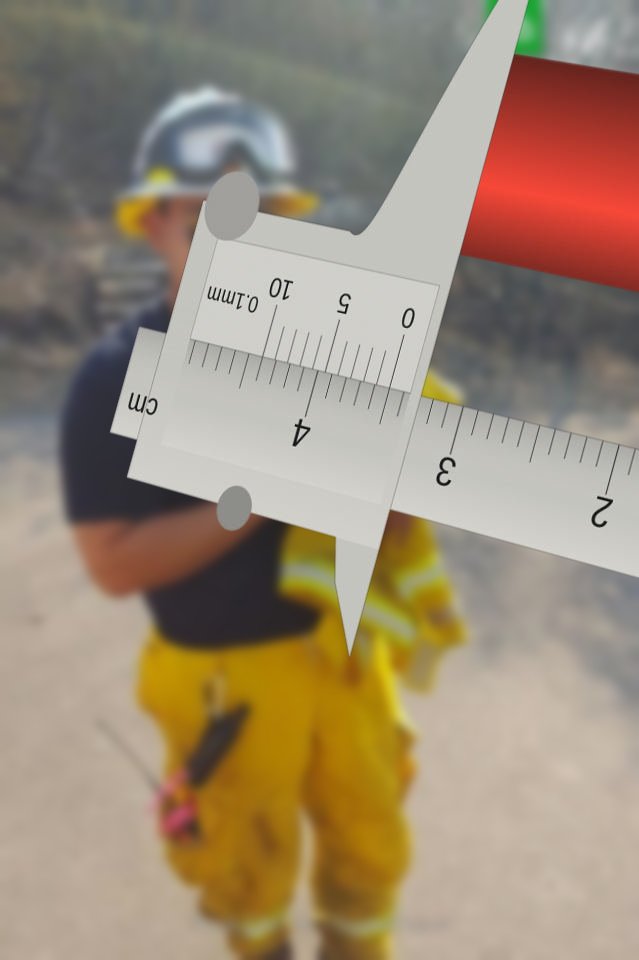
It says 35.0 mm
